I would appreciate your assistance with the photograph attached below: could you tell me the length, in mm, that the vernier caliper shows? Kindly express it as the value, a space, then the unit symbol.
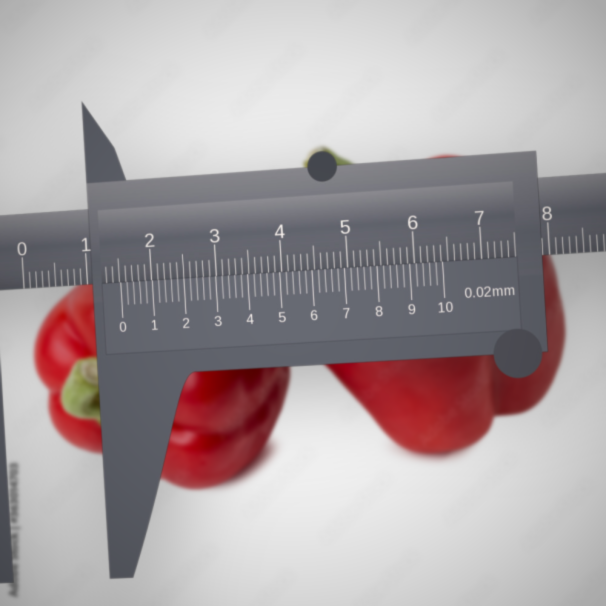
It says 15.2 mm
